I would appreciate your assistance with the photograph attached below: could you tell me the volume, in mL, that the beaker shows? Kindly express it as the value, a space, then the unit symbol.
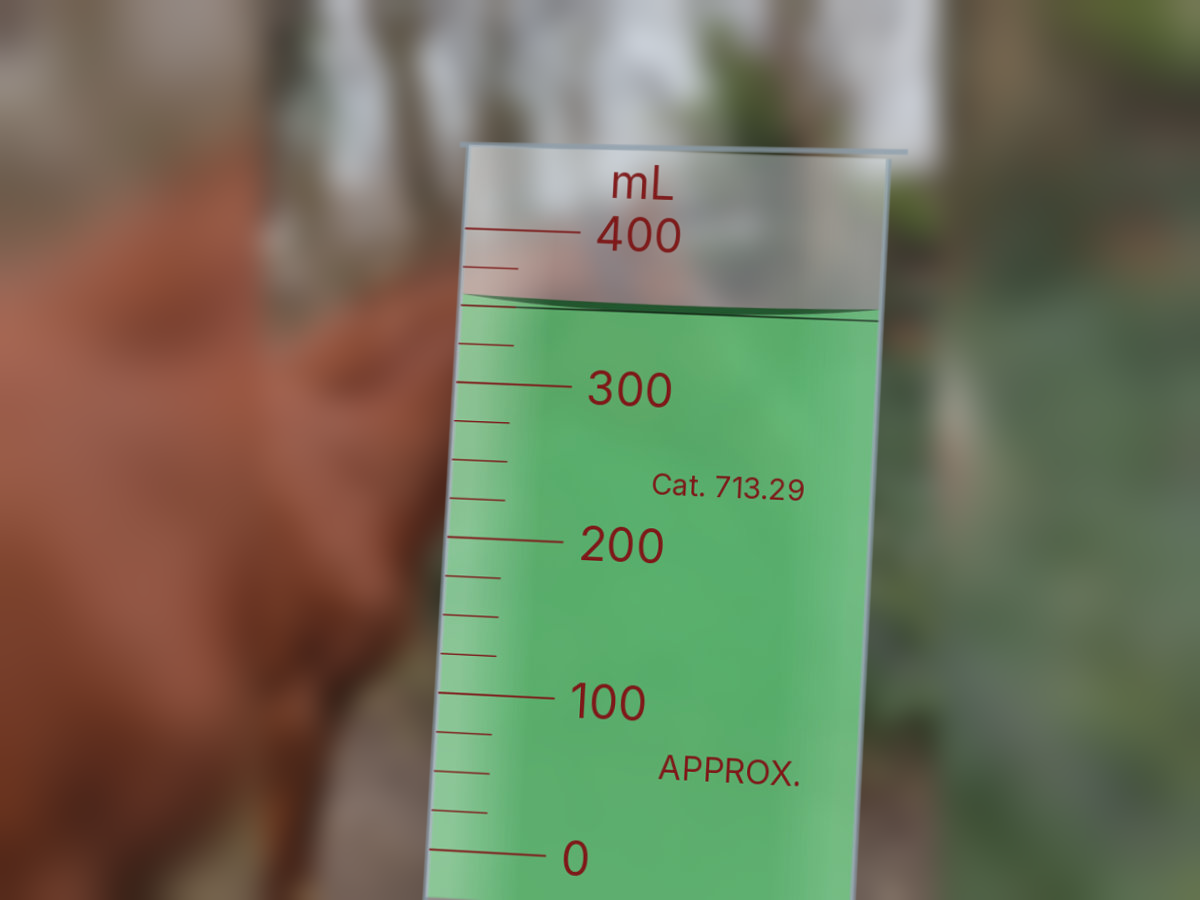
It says 350 mL
